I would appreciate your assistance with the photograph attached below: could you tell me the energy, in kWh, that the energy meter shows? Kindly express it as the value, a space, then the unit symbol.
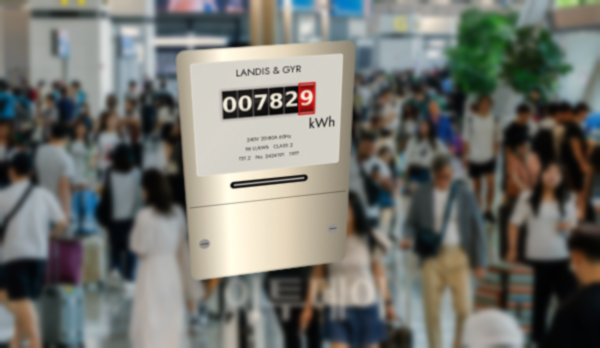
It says 782.9 kWh
